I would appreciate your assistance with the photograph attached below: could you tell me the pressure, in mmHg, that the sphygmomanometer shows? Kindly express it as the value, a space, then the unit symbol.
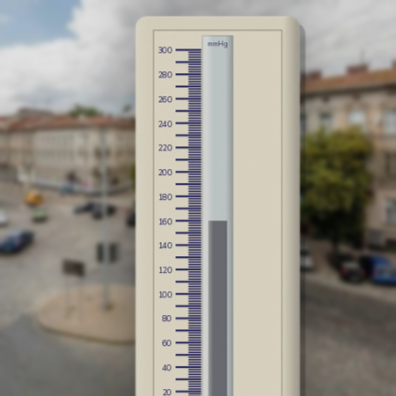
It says 160 mmHg
